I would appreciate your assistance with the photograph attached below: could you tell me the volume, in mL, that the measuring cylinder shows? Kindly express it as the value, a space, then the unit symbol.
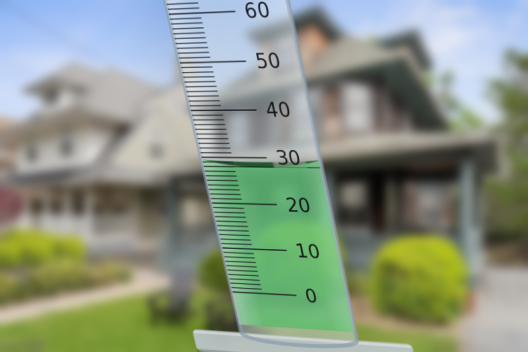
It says 28 mL
